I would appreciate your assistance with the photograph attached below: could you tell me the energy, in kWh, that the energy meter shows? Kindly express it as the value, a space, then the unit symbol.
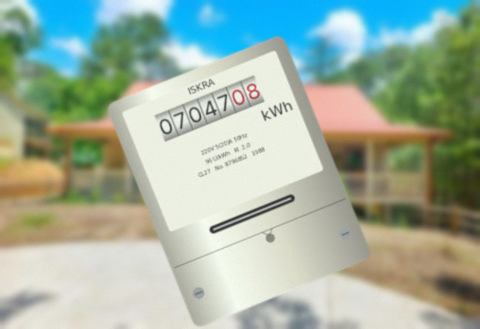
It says 7047.08 kWh
